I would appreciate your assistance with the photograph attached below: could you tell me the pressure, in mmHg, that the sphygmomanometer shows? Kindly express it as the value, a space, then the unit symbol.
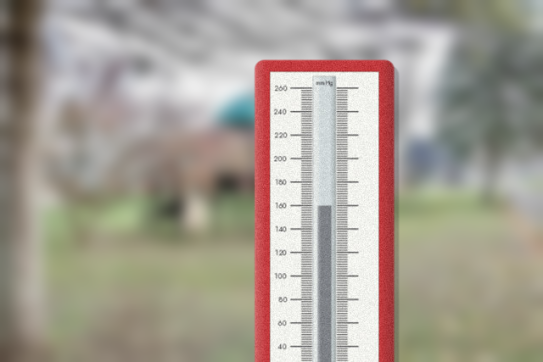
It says 160 mmHg
